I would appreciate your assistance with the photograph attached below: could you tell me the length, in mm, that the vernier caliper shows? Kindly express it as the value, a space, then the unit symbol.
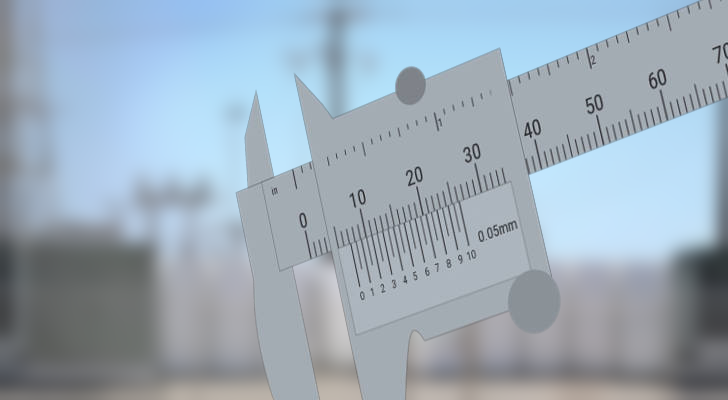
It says 7.2 mm
